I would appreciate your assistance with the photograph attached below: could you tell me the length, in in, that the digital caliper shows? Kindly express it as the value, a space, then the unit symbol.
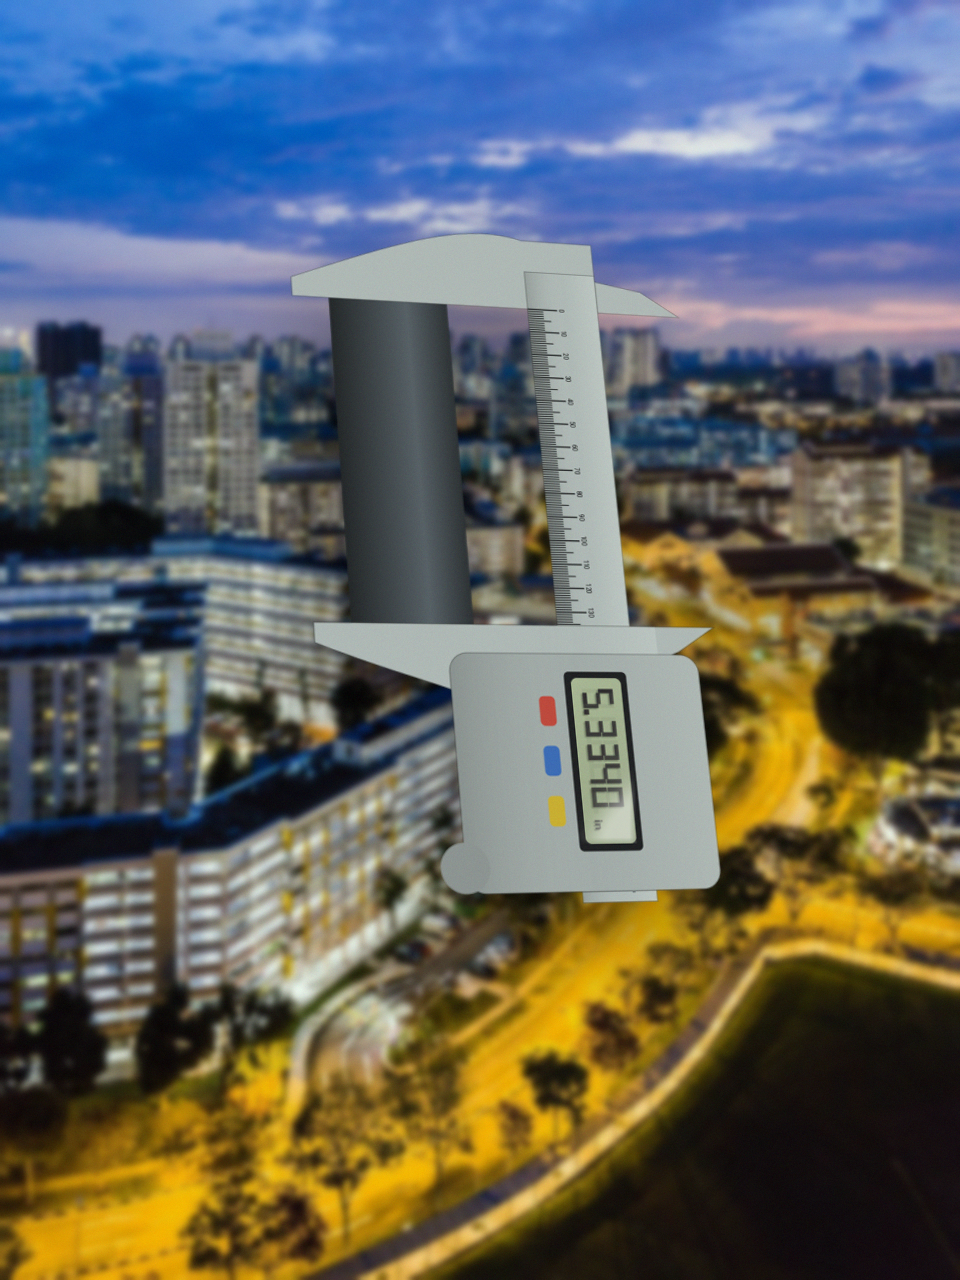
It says 5.3340 in
